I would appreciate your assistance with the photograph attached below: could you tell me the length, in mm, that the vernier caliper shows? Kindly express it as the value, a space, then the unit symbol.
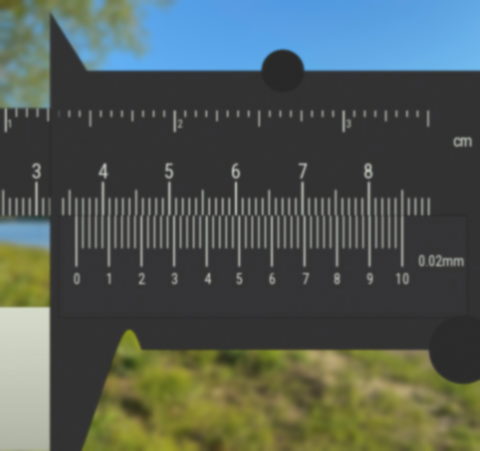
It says 36.0 mm
